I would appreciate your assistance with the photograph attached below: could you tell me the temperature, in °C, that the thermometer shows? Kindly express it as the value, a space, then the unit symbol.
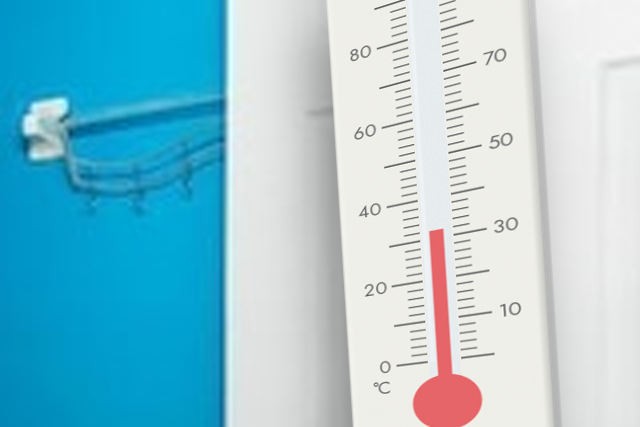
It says 32 °C
